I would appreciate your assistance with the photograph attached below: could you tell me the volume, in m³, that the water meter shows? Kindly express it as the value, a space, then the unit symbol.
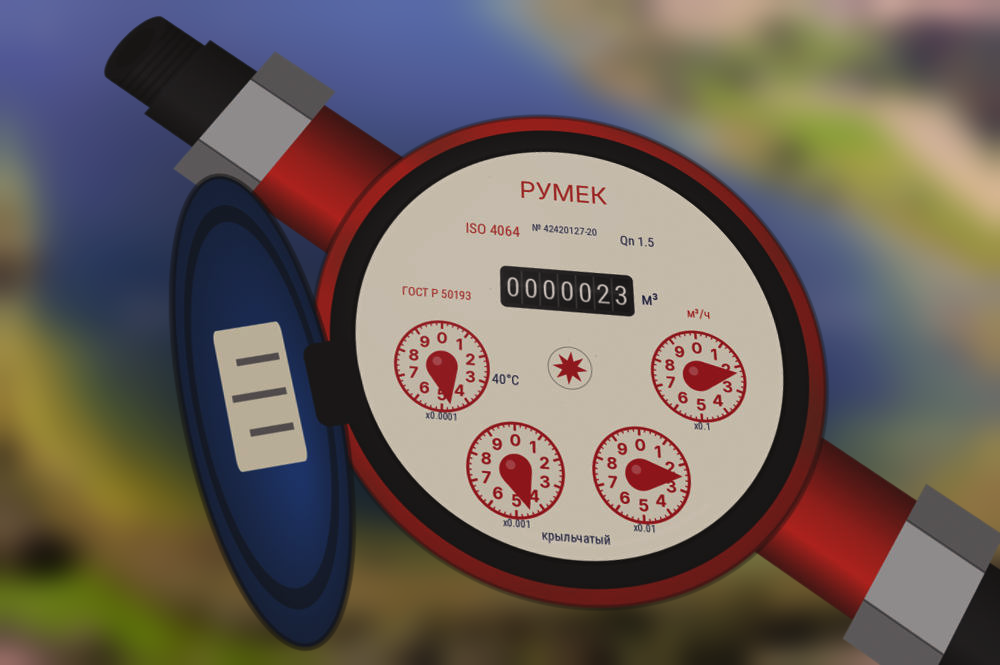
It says 23.2244 m³
